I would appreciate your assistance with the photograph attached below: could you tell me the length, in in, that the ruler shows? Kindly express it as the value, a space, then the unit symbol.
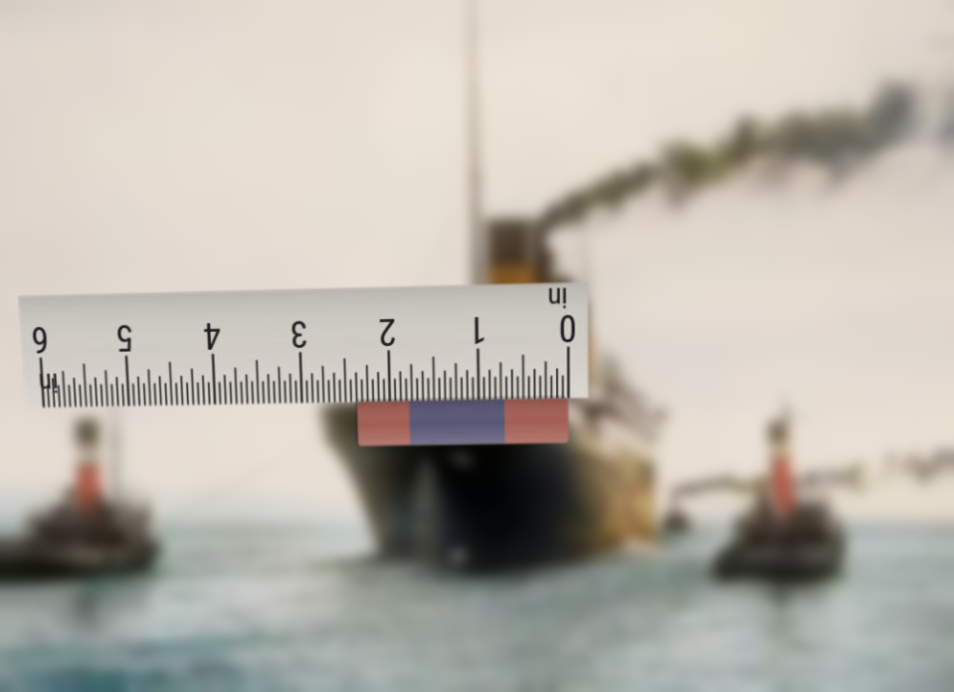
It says 2.375 in
